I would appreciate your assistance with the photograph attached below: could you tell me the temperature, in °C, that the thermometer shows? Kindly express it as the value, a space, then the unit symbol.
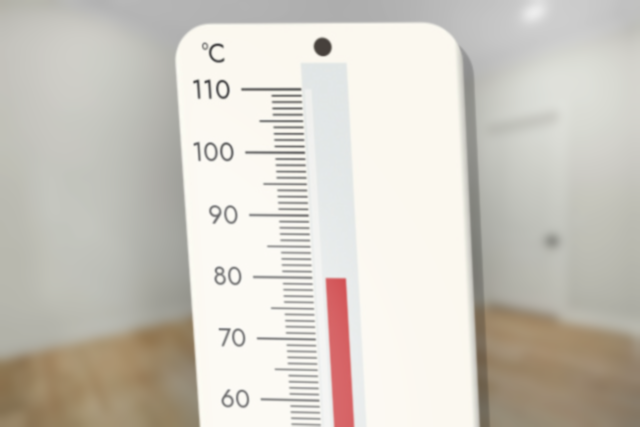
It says 80 °C
